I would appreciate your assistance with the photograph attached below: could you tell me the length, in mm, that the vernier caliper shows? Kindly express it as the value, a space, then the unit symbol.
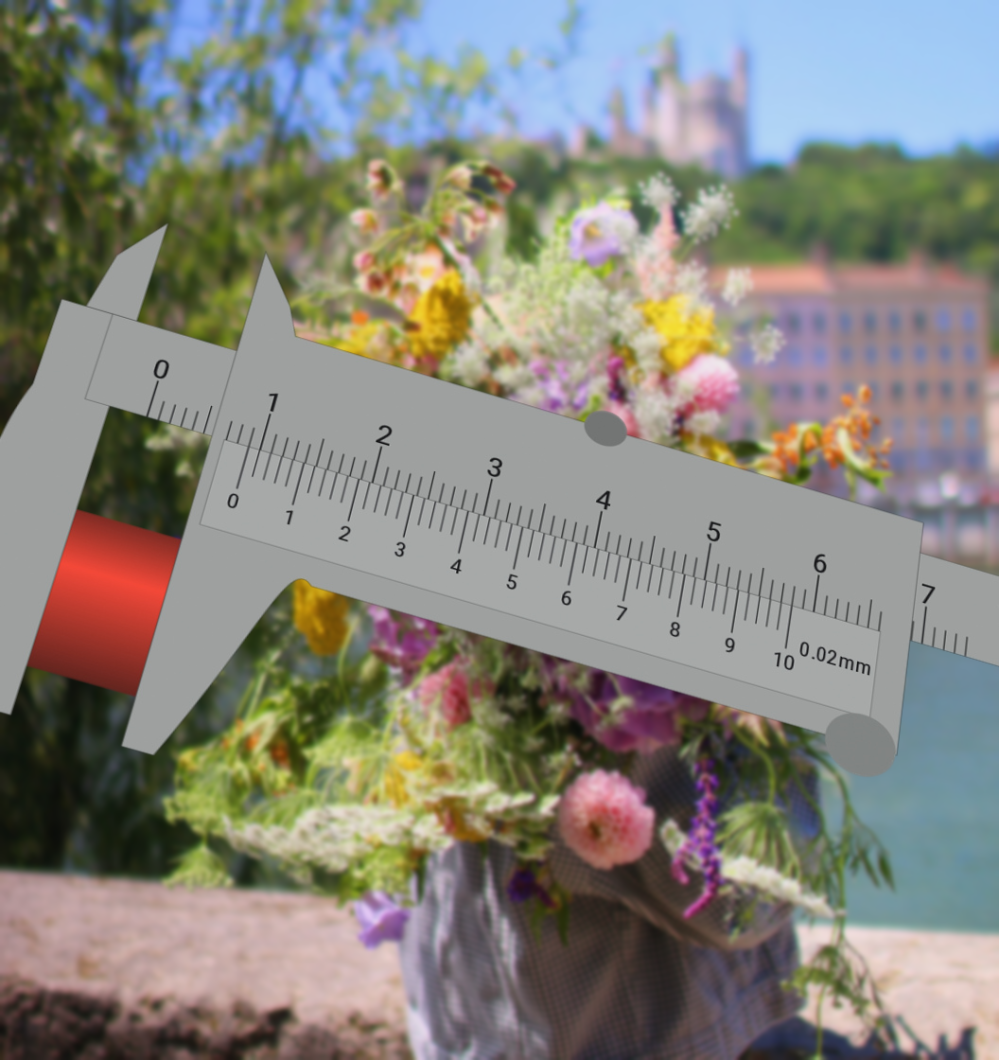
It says 9.0 mm
